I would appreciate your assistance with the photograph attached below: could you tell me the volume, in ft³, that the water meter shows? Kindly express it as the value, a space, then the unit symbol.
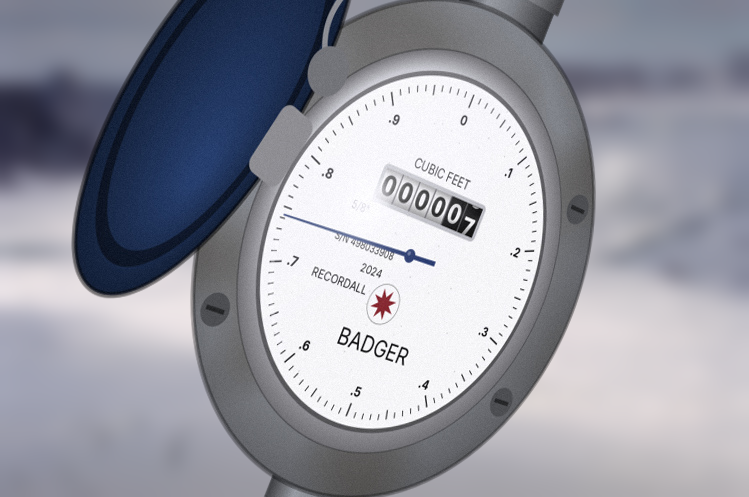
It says 6.74 ft³
